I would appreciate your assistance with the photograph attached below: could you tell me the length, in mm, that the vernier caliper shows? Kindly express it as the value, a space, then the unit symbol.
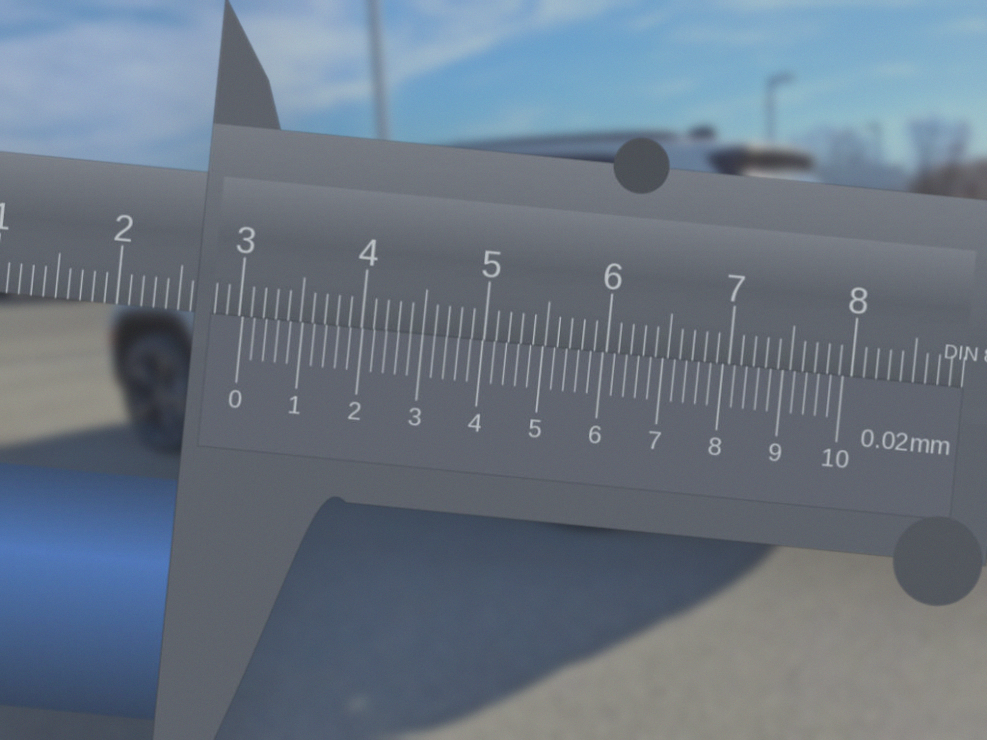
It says 30.3 mm
